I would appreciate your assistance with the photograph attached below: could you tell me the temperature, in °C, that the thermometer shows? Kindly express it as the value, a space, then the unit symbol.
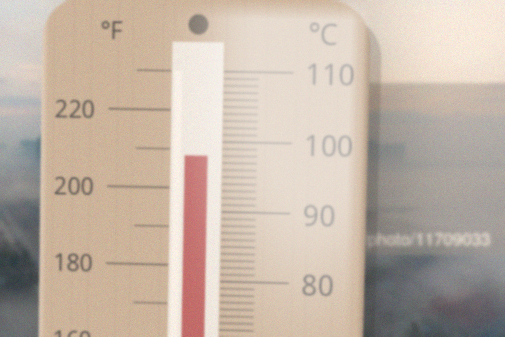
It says 98 °C
